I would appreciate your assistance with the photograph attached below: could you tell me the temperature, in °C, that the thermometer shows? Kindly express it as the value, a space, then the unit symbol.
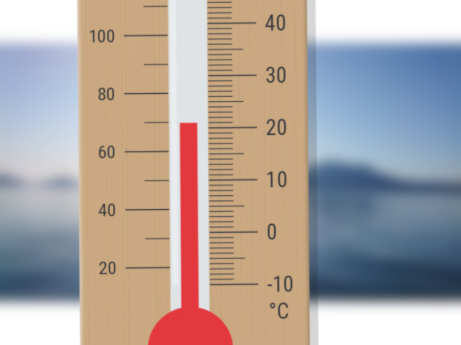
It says 21 °C
